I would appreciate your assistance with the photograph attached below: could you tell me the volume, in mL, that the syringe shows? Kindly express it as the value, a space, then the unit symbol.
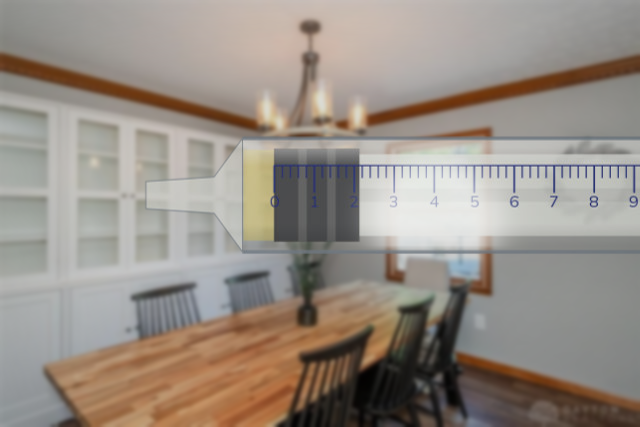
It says 0 mL
